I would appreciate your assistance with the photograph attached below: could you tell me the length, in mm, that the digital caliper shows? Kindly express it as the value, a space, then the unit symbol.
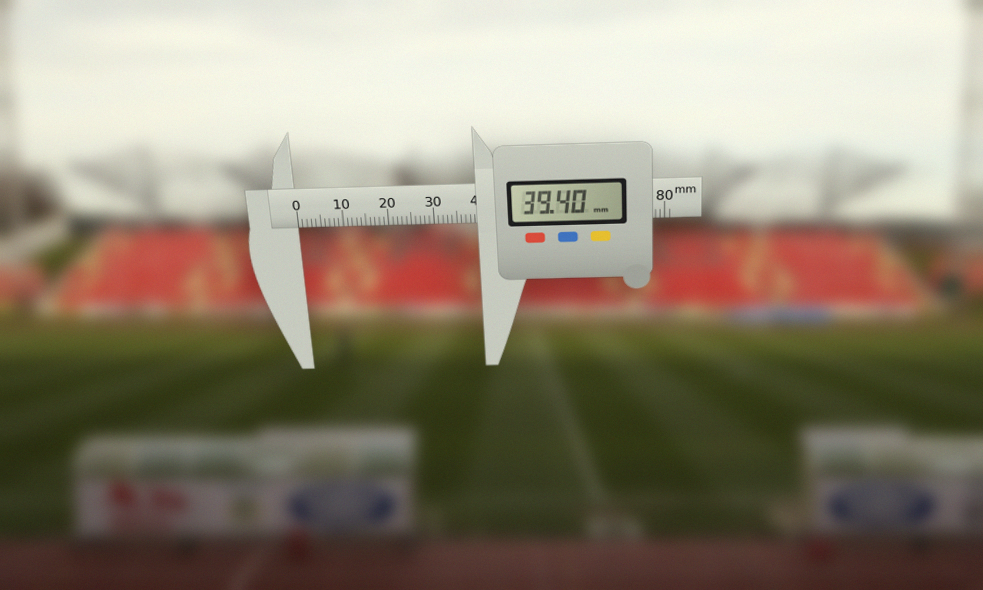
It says 39.40 mm
